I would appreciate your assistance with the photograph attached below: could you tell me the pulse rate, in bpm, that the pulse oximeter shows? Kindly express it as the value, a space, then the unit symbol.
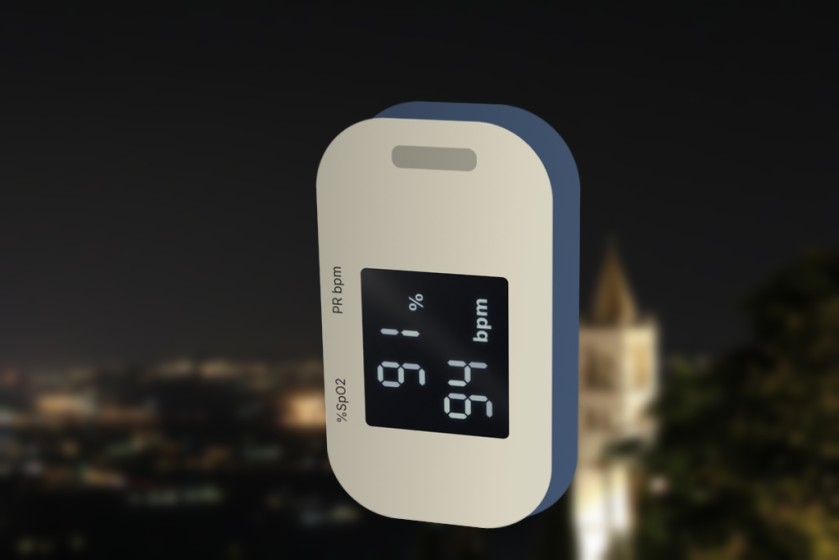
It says 94 bpm
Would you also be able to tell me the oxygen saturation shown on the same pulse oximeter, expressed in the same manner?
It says 91 %
